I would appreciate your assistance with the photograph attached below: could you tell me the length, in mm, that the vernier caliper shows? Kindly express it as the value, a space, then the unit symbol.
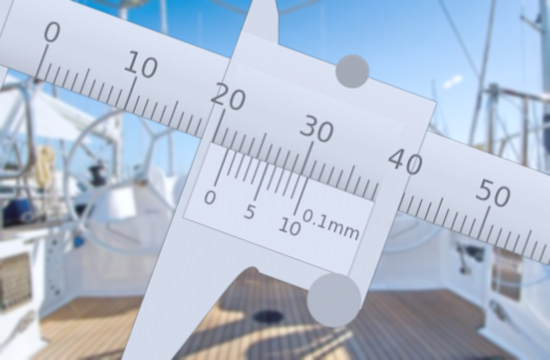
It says 21.8 mm
